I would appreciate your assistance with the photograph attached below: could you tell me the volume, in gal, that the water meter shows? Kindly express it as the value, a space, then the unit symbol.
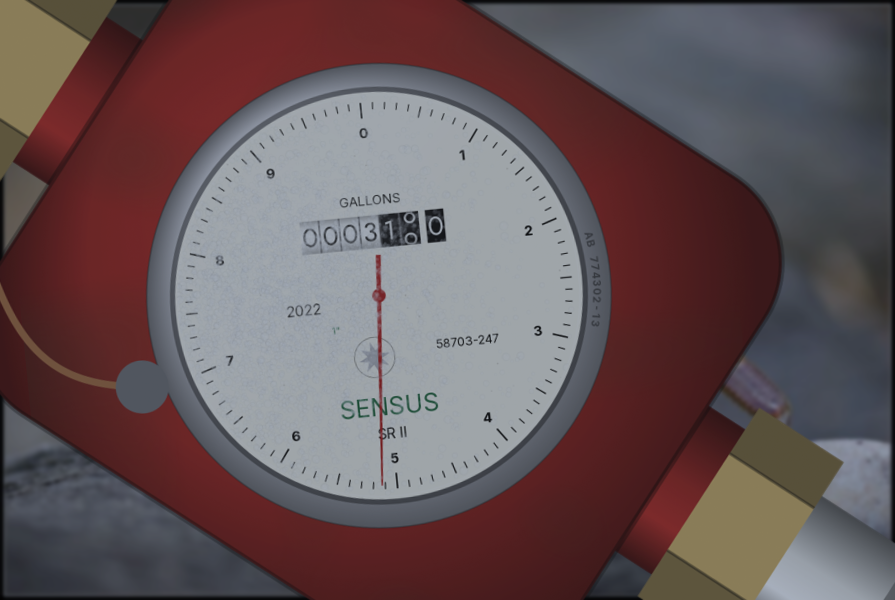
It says 3185.1 gal
